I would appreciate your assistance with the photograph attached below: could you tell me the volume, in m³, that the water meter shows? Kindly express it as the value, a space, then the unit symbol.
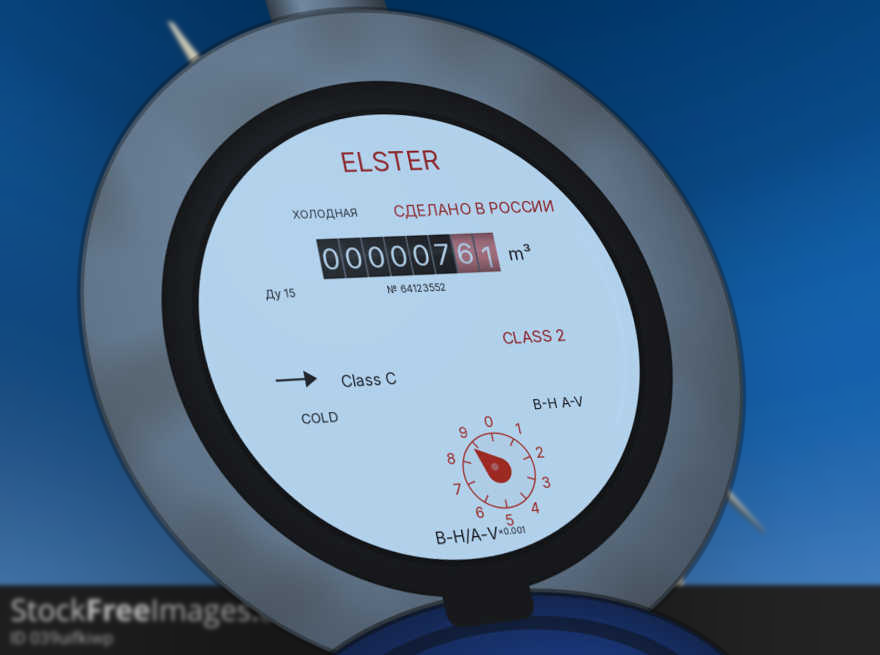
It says 7.608 m³
